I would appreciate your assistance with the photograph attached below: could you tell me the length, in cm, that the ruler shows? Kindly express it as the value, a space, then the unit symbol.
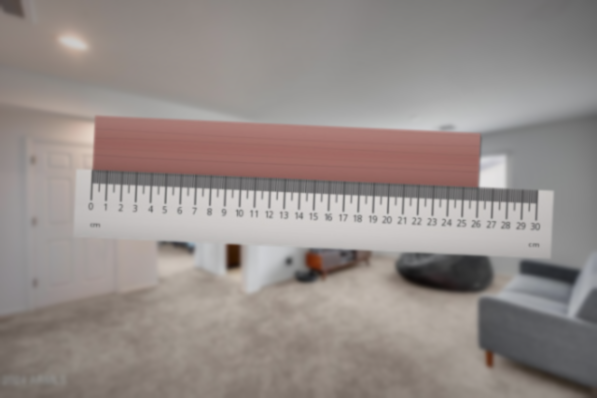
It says 26 cm
